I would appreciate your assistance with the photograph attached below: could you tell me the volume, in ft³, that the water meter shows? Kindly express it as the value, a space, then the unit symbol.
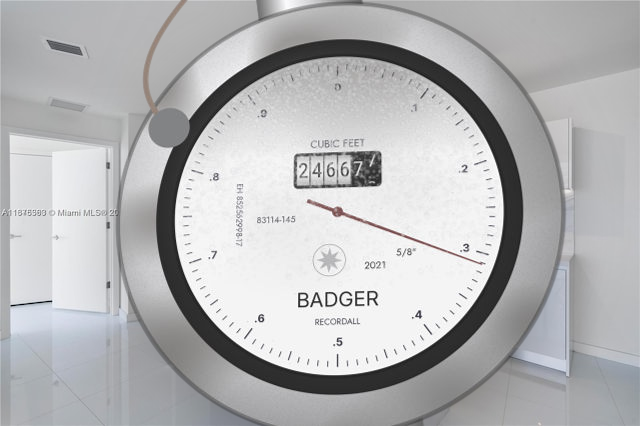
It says 246677.31 ft³
